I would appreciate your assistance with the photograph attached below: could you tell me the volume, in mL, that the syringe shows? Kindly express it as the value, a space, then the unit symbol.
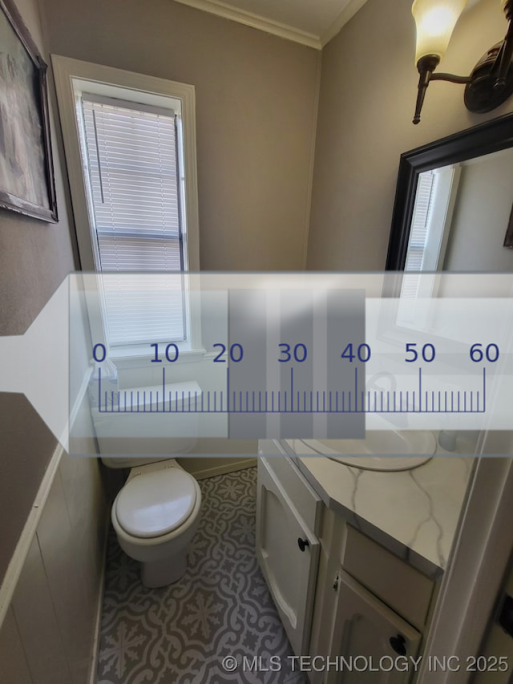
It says 20 mL
